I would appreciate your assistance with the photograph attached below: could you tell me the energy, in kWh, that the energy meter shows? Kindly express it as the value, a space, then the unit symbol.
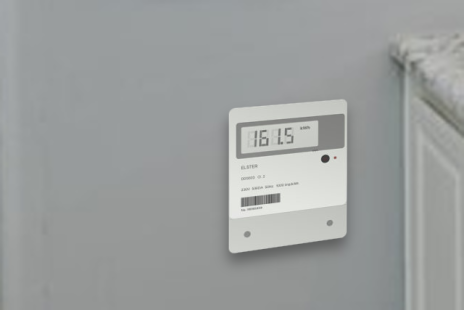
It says 161.5 kWh
